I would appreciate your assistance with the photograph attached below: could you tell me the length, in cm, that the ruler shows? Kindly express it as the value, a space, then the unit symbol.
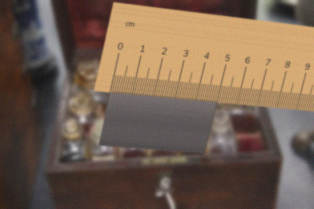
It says 5 cm
